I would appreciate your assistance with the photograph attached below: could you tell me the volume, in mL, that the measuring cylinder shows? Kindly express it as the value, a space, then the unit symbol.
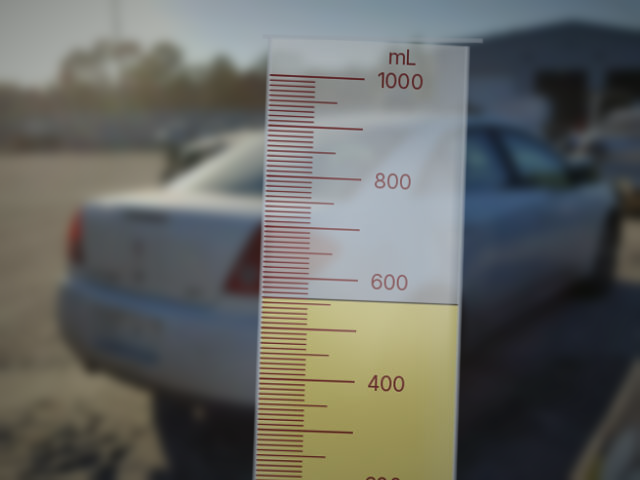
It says 560 mL
